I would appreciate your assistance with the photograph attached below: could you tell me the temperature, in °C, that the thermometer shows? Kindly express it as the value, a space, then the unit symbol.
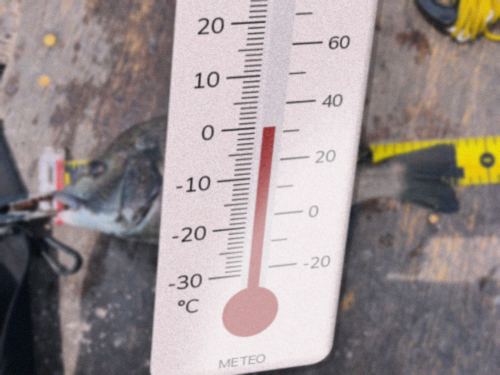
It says 0 °C
